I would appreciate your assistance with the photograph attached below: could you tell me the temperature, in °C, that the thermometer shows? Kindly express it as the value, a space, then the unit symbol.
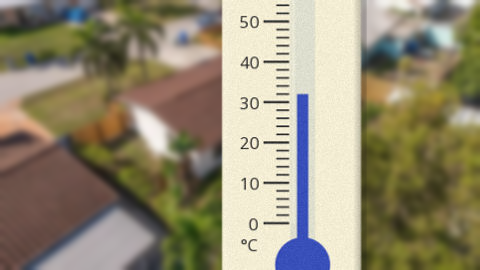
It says 32 °C
